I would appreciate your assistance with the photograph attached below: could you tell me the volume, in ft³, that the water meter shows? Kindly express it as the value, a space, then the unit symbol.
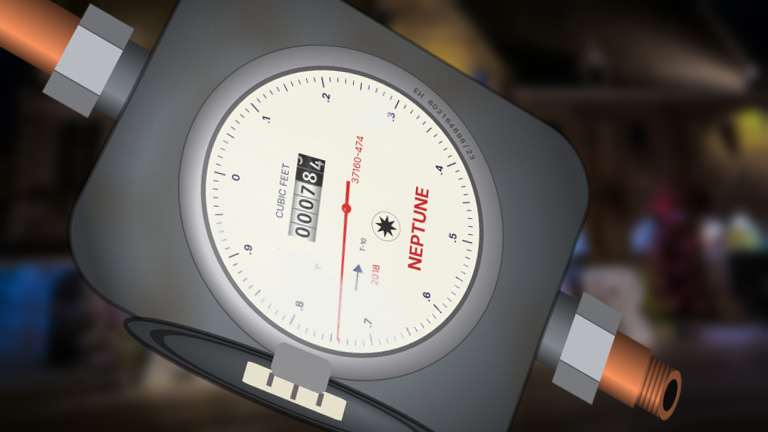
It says 783.74 ft³
